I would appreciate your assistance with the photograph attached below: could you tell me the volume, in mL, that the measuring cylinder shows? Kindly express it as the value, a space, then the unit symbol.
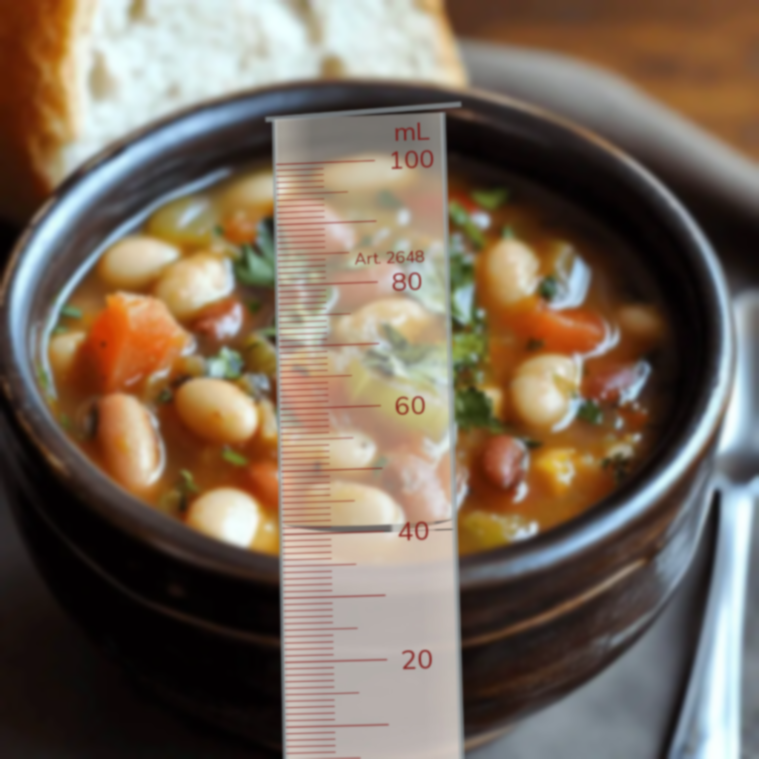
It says 40 mL
